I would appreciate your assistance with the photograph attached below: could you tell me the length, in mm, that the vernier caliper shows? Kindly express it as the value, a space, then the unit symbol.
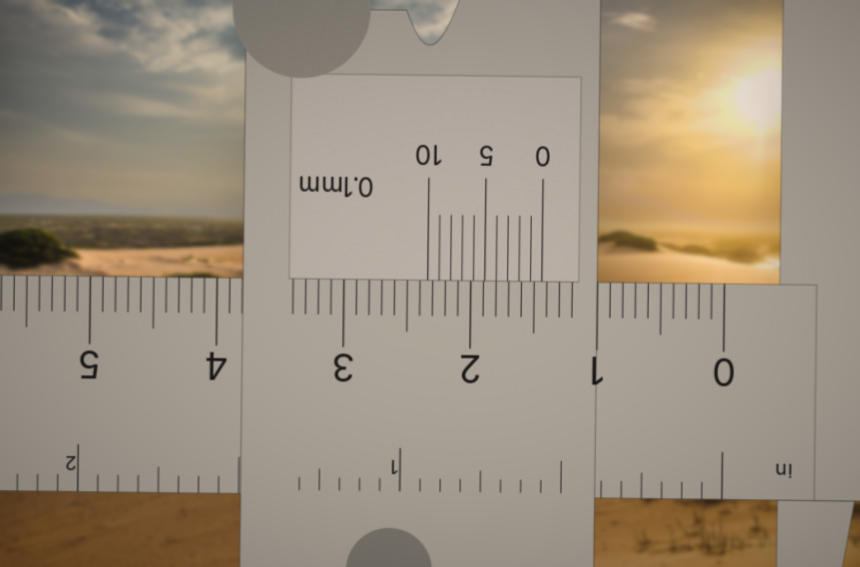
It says 14.4 mm
